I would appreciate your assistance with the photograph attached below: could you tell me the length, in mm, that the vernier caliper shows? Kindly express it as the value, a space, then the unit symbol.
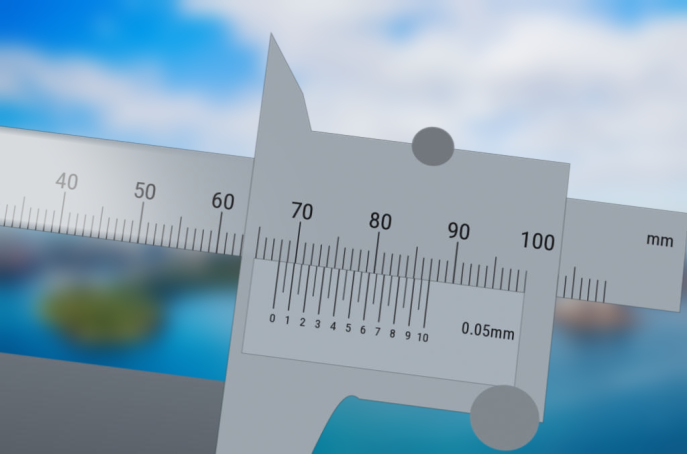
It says 68.0 mm
